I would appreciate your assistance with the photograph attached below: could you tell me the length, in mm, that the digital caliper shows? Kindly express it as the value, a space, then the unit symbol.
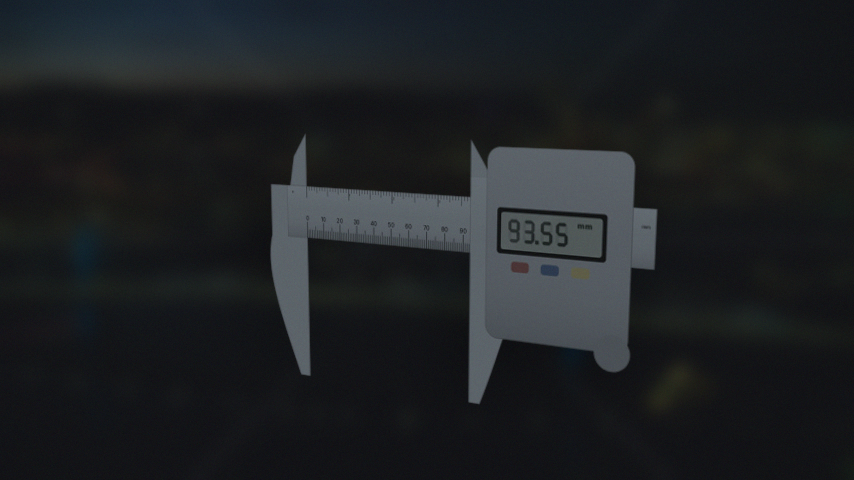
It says 93.55 mm
